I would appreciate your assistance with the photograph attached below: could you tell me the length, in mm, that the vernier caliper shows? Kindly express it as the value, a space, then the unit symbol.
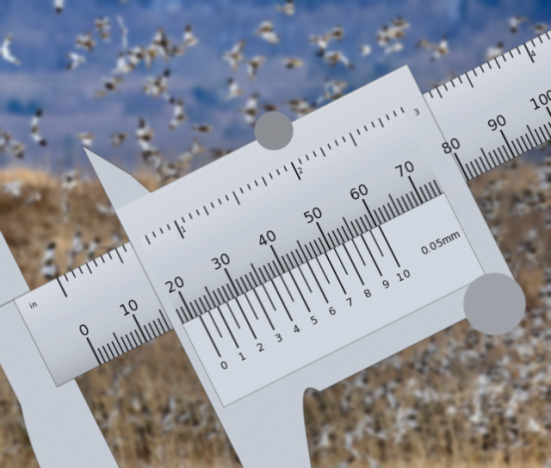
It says 21.5 mm
